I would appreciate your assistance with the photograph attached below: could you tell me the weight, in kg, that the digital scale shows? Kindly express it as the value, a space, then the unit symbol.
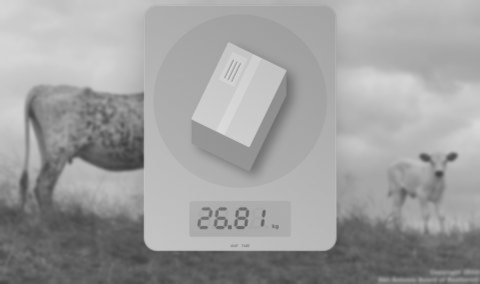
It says 26.81 kg
